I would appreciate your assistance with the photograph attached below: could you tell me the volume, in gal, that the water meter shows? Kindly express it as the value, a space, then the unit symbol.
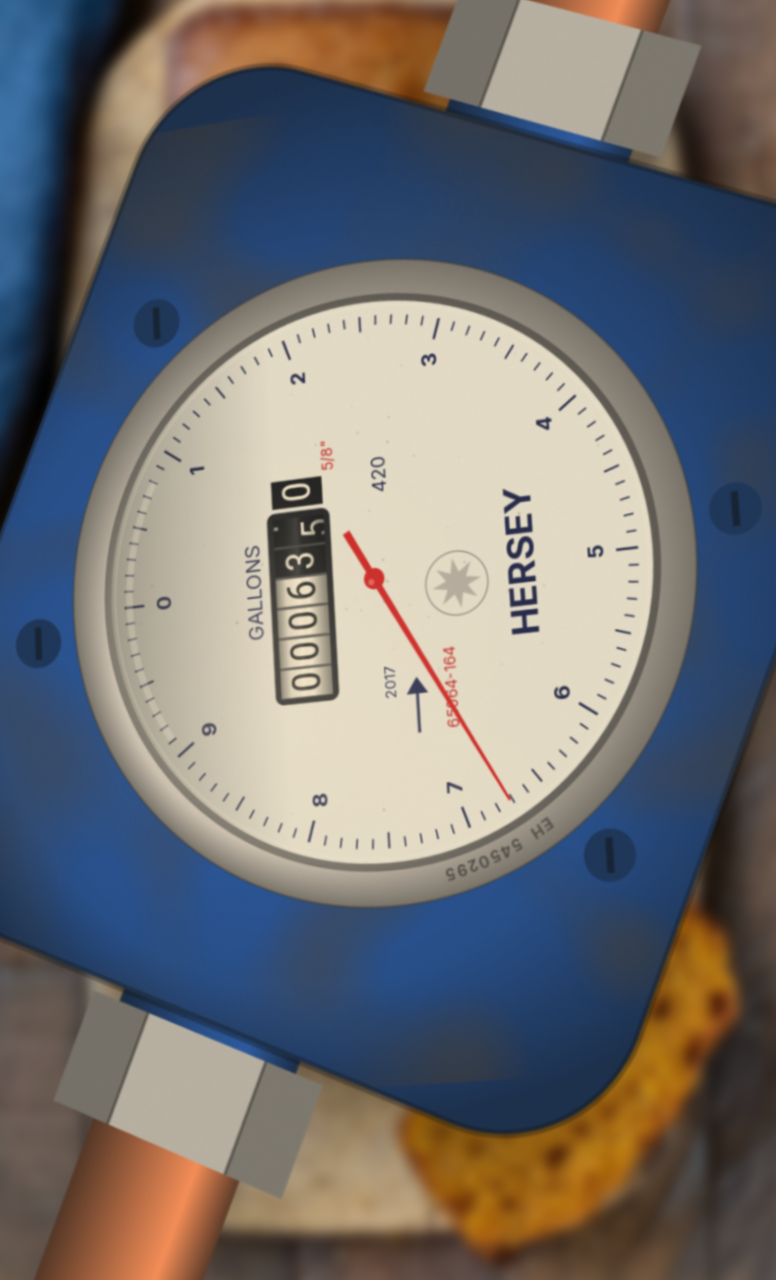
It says 6346.7 gal
